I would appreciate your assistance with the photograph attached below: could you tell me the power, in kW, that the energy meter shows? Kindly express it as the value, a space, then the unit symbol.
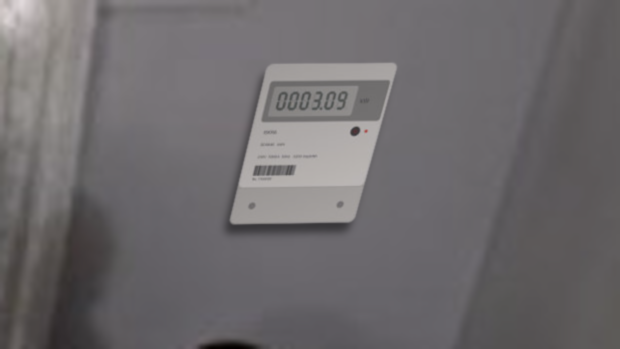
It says 3.09 kW
